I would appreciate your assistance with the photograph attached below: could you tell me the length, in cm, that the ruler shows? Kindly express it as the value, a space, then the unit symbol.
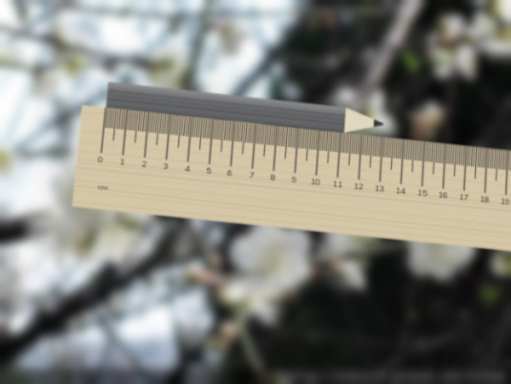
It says 13 cm
